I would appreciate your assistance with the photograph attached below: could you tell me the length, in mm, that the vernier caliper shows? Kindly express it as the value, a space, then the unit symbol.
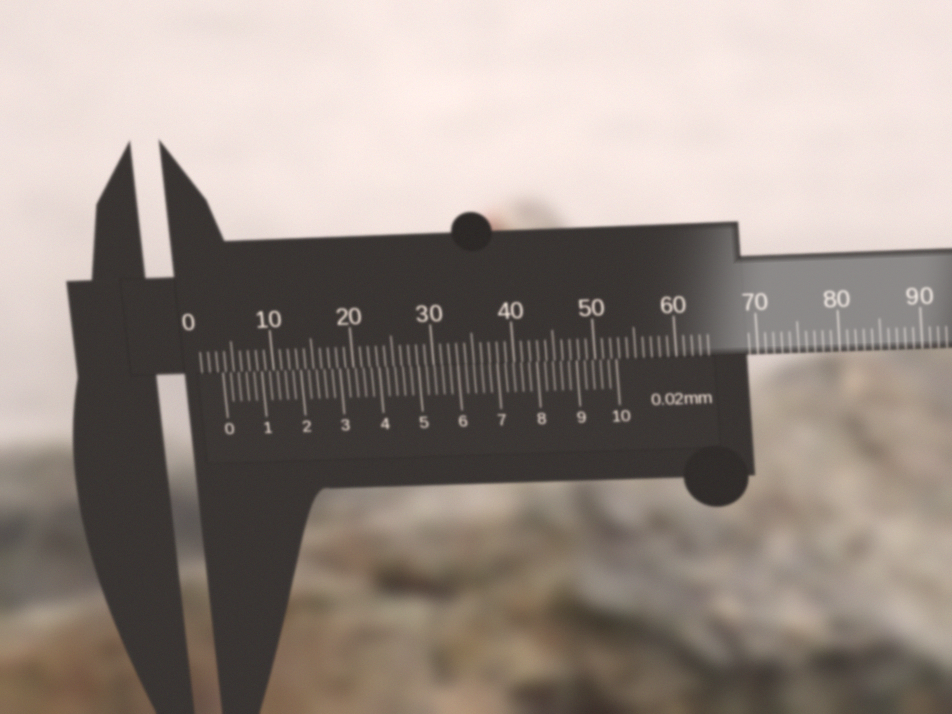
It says 3.6 mm
